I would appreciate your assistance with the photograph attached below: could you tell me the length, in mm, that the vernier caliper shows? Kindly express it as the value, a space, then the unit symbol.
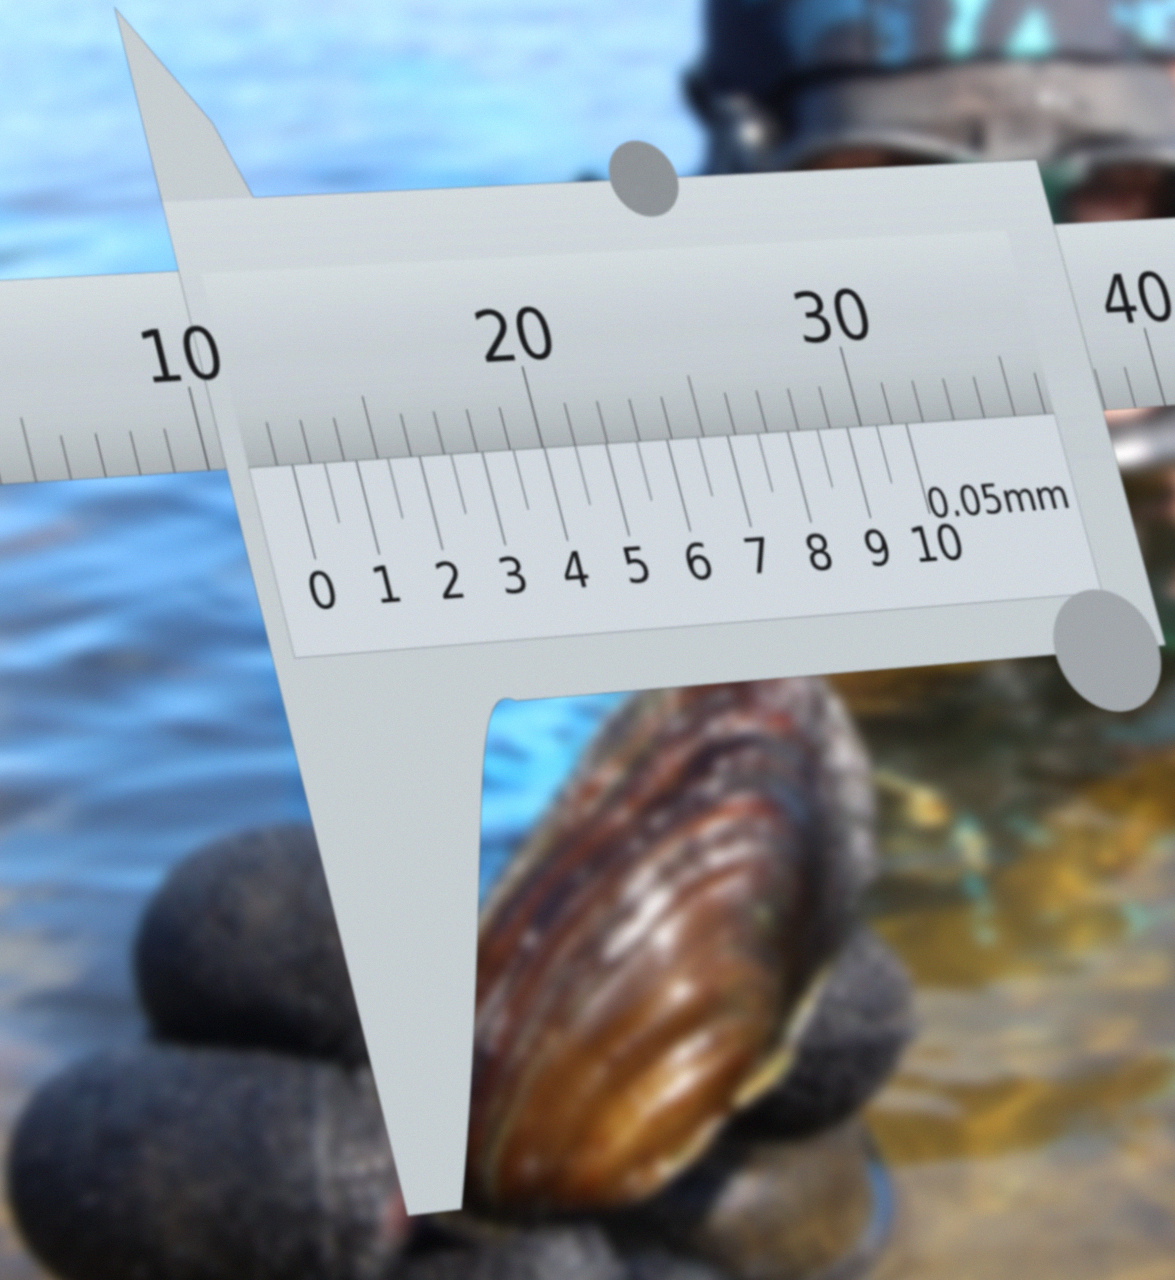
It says 12.45 mm
